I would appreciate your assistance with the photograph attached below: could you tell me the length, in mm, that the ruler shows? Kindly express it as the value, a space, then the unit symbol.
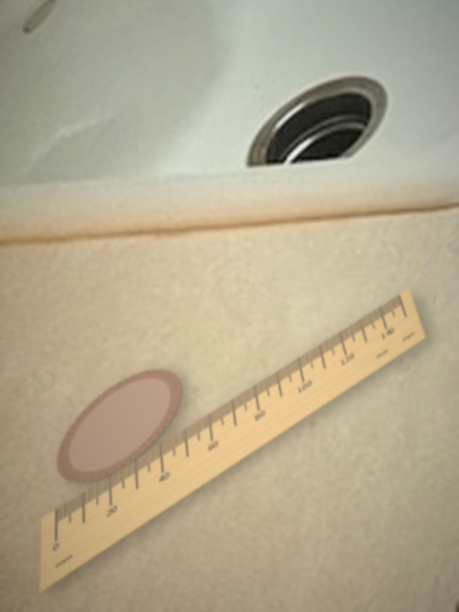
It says 50 mm
